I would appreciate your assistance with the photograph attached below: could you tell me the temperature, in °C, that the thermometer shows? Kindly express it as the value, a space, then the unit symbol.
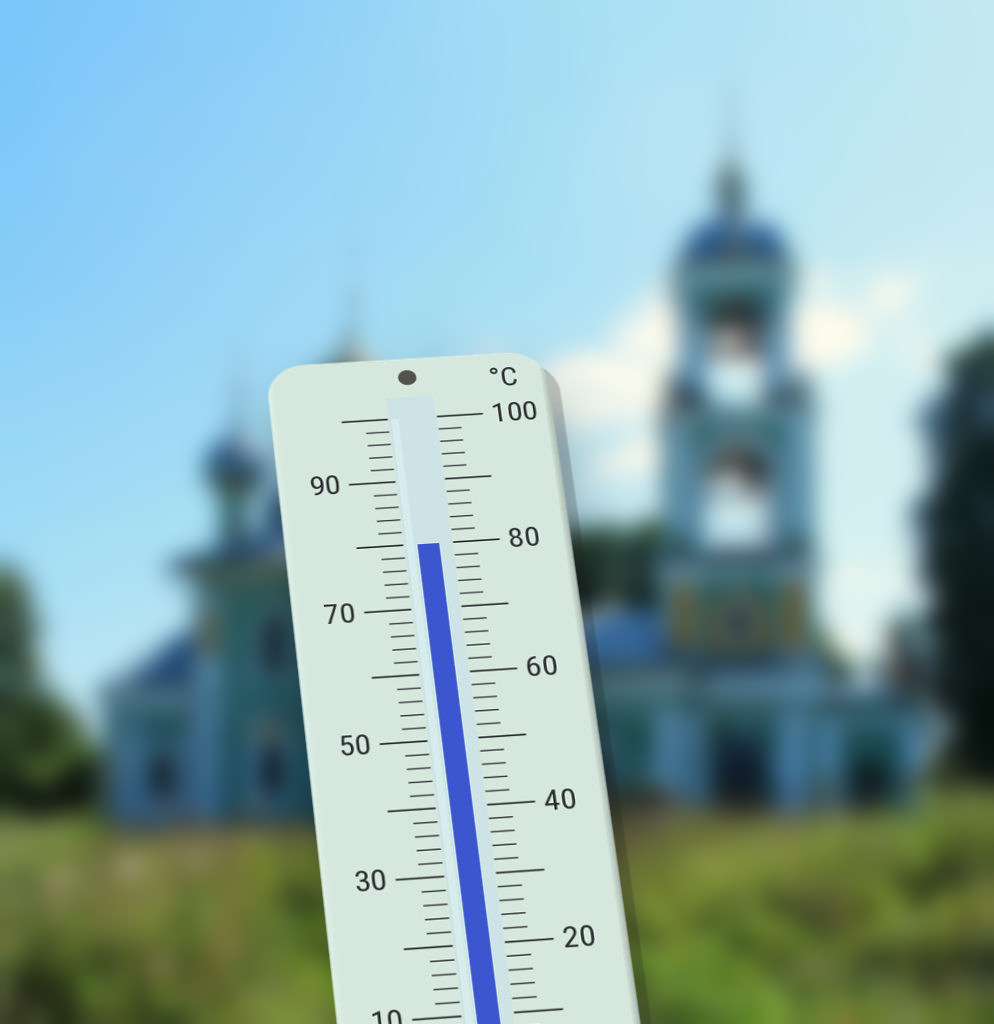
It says 80 °C
